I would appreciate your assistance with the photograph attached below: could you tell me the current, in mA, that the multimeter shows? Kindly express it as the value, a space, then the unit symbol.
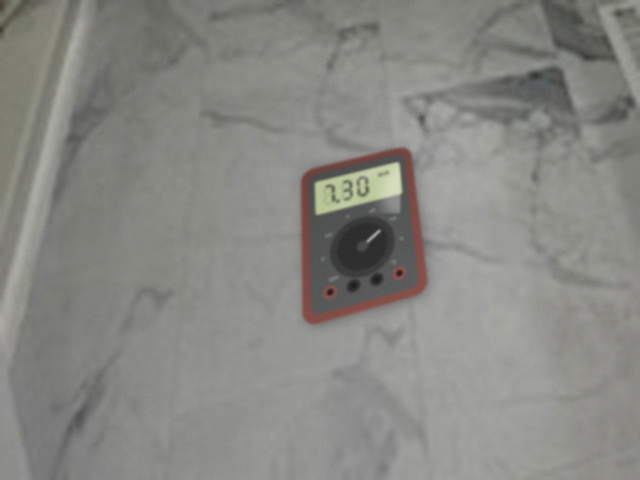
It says 7.30 mA
